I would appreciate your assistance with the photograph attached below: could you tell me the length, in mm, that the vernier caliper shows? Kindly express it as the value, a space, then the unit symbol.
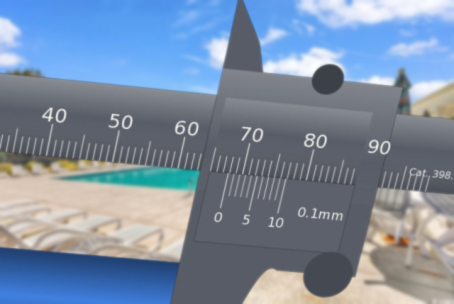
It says 67.8 mm
